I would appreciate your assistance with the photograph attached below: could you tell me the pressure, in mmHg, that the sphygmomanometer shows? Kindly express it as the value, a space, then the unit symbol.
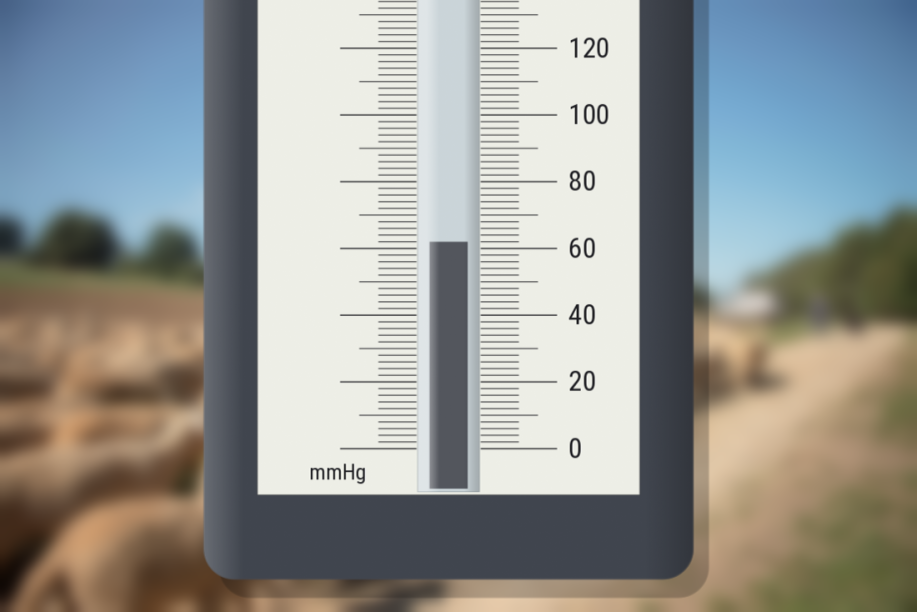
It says 62 mmHg
